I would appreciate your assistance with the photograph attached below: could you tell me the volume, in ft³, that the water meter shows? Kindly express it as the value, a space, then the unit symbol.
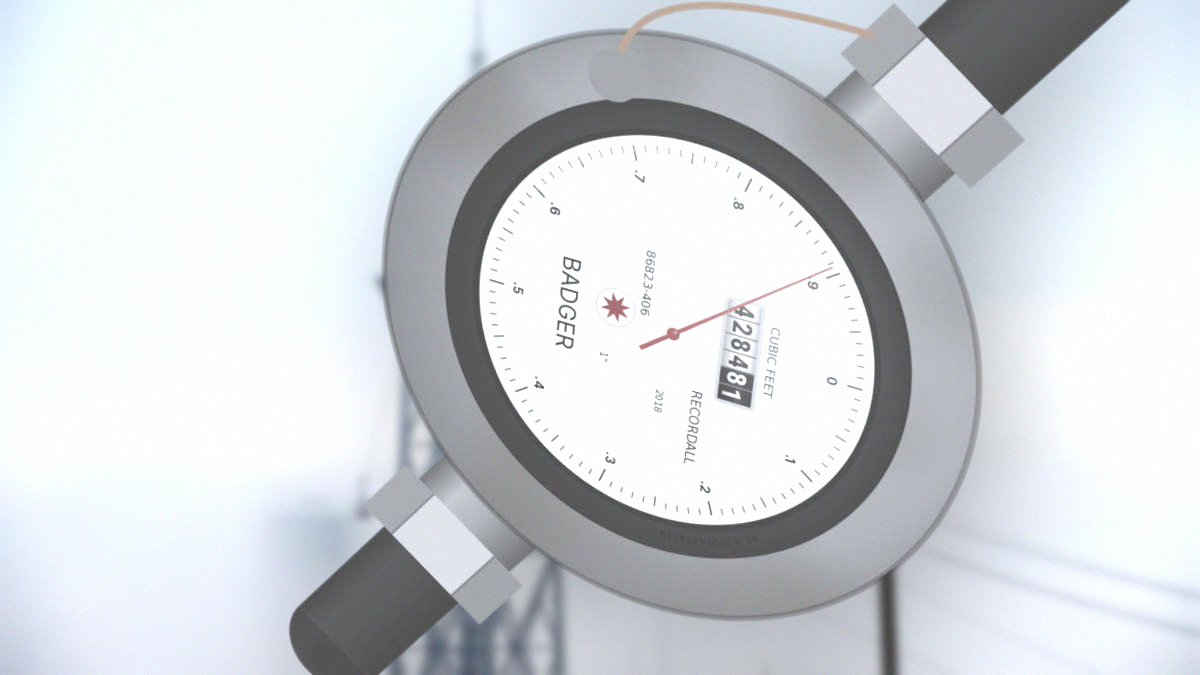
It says 428480.89 ft³
